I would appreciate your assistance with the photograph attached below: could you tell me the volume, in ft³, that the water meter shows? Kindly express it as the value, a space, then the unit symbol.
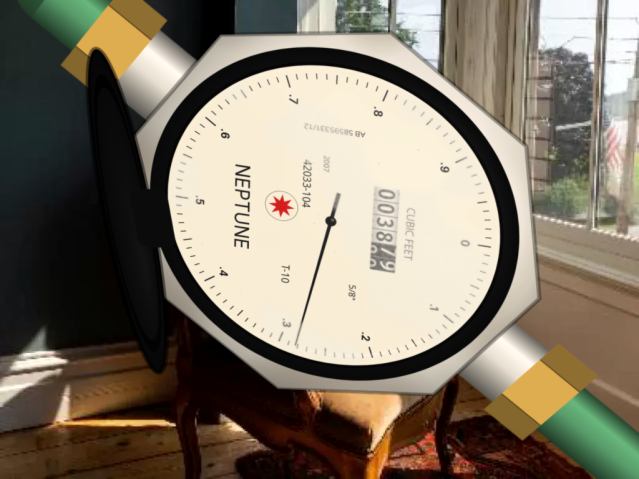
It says 3879.28 ft³
